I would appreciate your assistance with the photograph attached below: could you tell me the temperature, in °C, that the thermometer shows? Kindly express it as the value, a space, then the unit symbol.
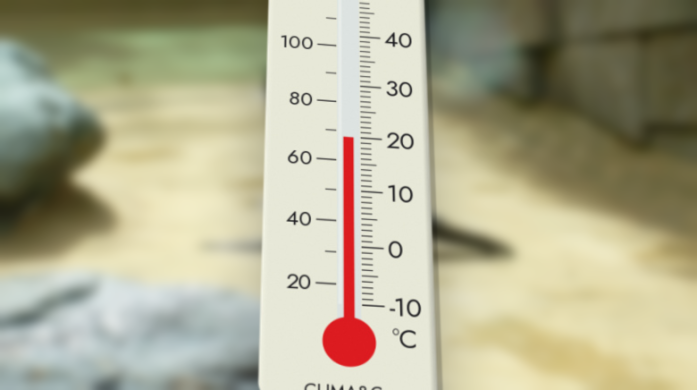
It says 20 °C
